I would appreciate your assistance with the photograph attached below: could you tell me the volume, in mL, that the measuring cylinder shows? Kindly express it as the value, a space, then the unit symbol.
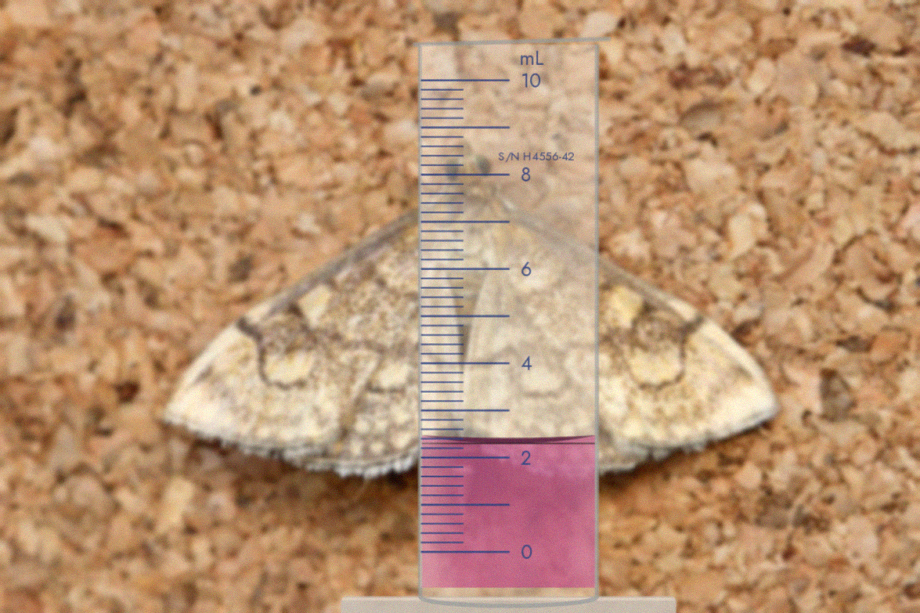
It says 2.3 mL
